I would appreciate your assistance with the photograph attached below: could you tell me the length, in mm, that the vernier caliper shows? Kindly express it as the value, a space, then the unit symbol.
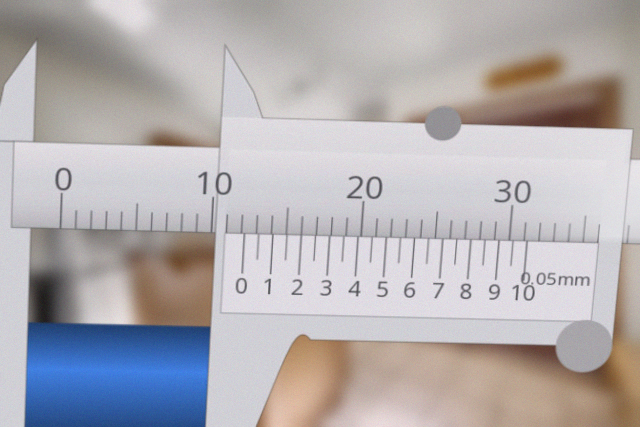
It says 12.2 mm
